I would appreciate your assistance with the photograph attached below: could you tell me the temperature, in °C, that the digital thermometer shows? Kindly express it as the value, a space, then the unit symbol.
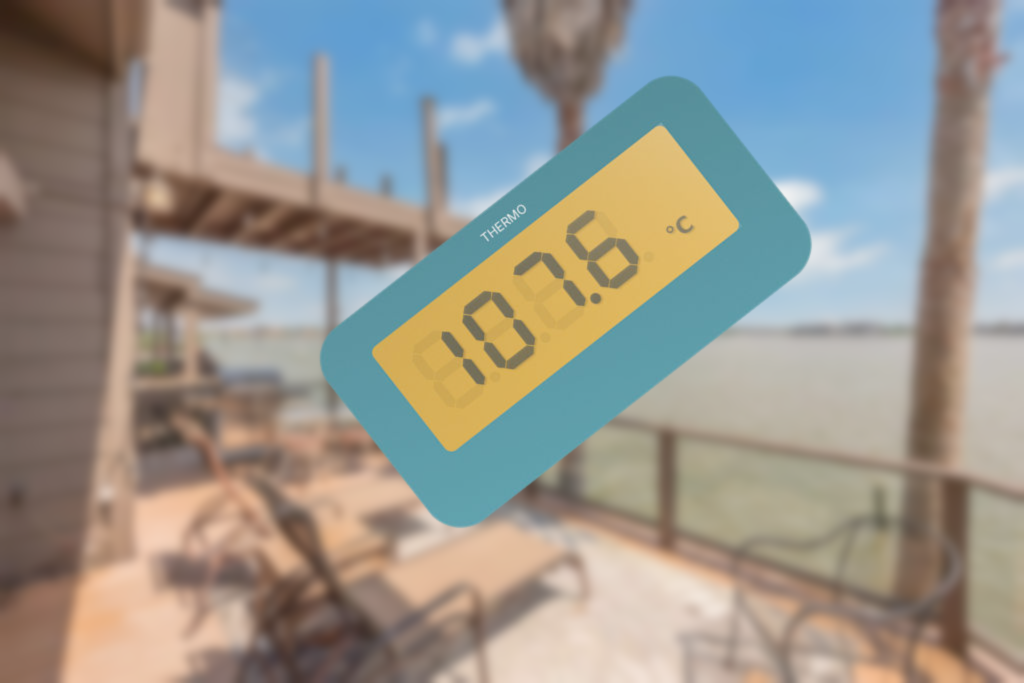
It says 107.6 °C
